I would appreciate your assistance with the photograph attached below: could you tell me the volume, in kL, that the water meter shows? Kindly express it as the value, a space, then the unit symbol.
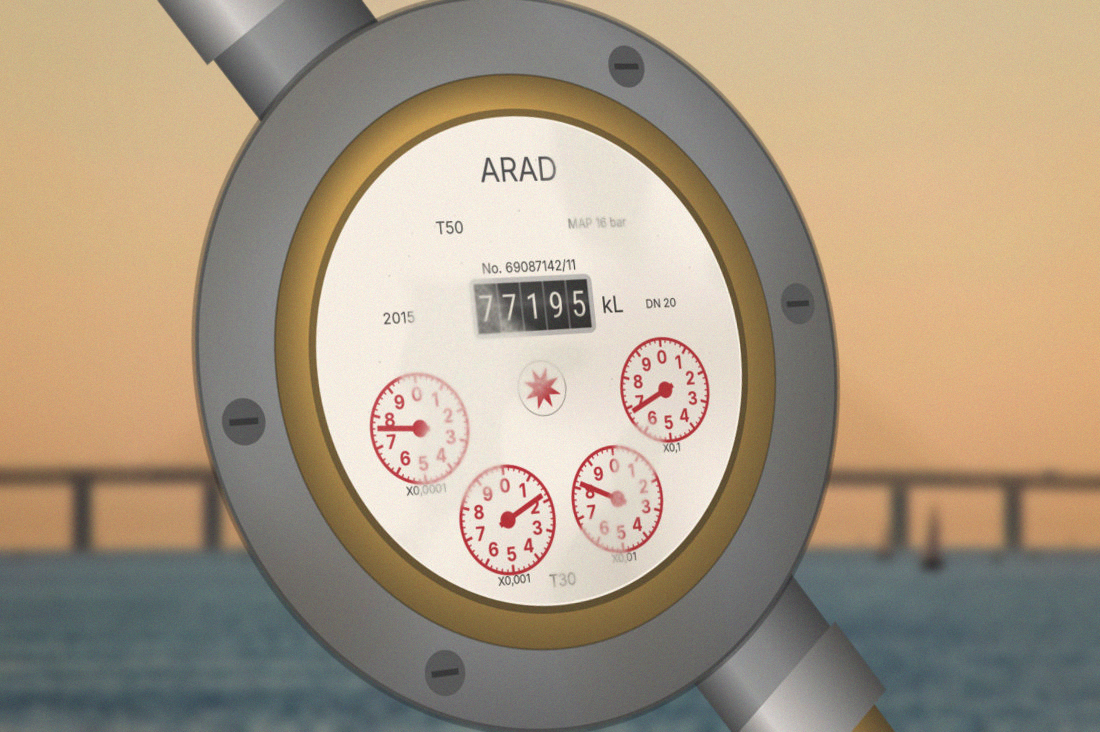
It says 77195.6817 kL
